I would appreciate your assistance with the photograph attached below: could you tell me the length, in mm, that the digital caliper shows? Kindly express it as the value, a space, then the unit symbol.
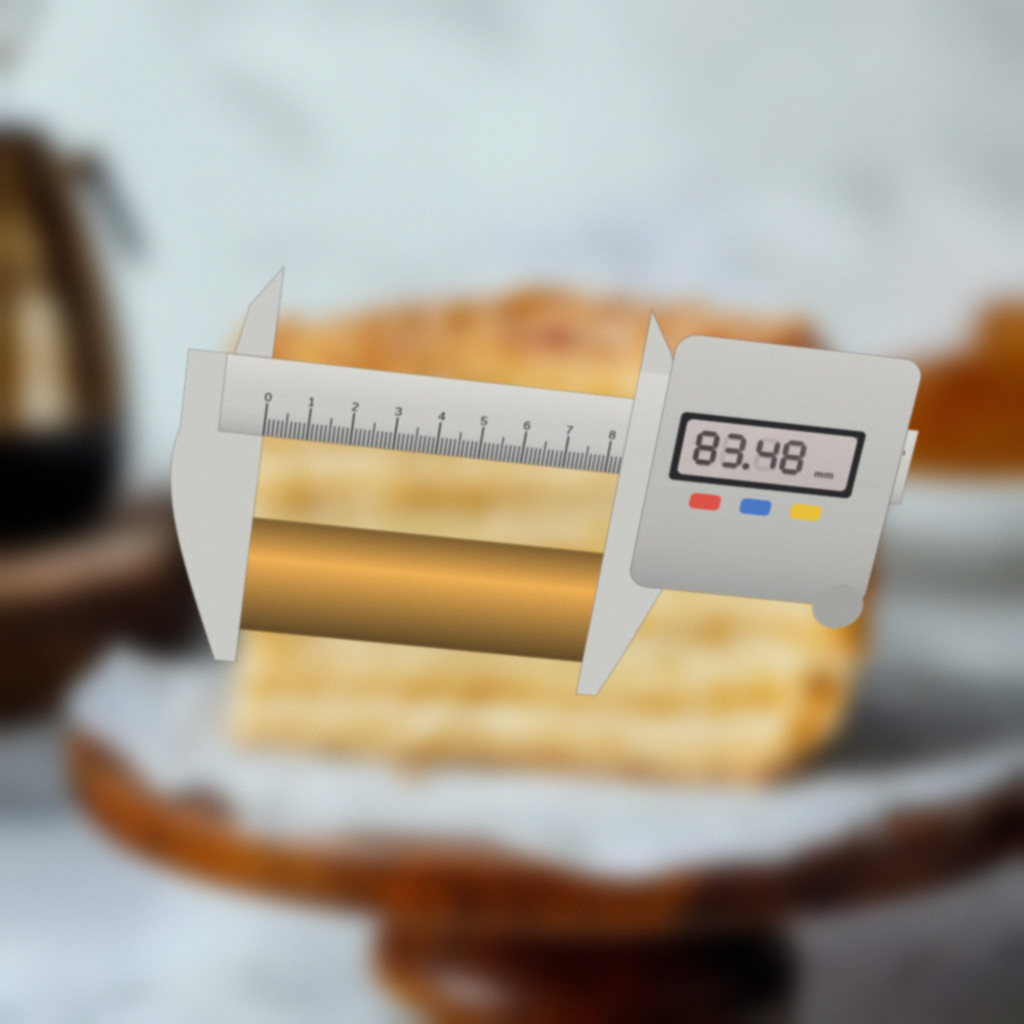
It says 83.48 mm
